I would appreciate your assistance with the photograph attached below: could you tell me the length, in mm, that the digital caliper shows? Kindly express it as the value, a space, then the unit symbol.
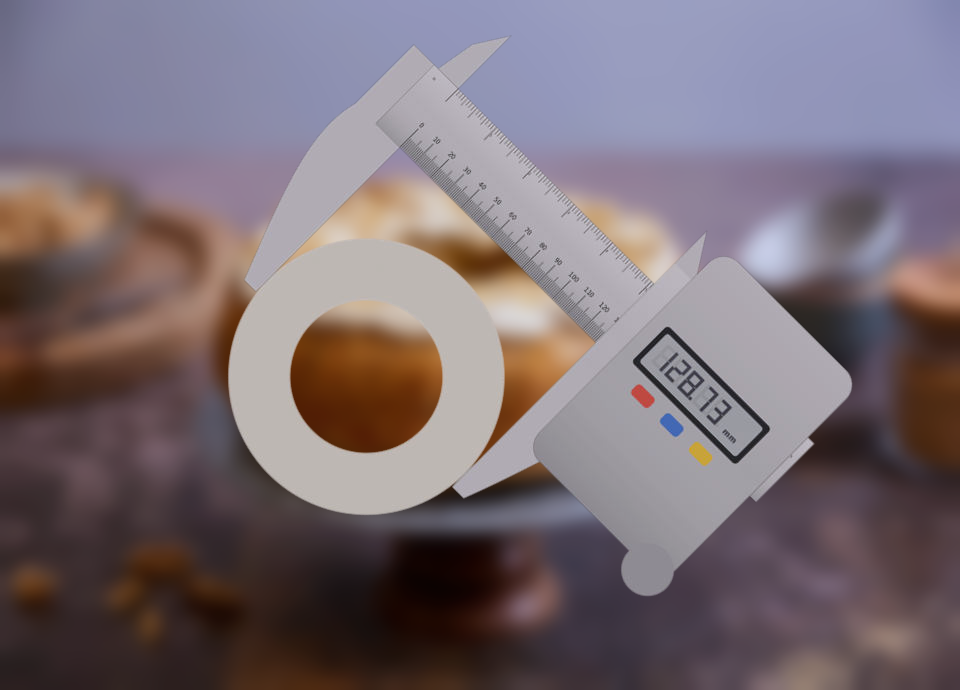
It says 128.73 mm
